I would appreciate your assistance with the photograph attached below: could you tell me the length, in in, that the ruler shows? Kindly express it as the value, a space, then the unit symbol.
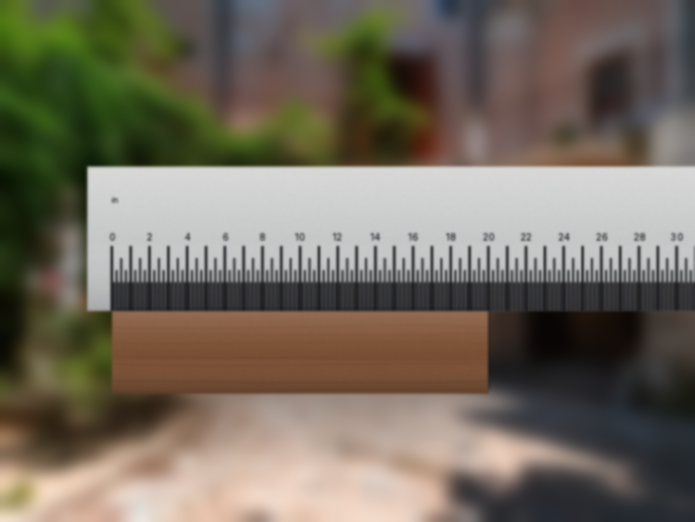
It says 20 in
